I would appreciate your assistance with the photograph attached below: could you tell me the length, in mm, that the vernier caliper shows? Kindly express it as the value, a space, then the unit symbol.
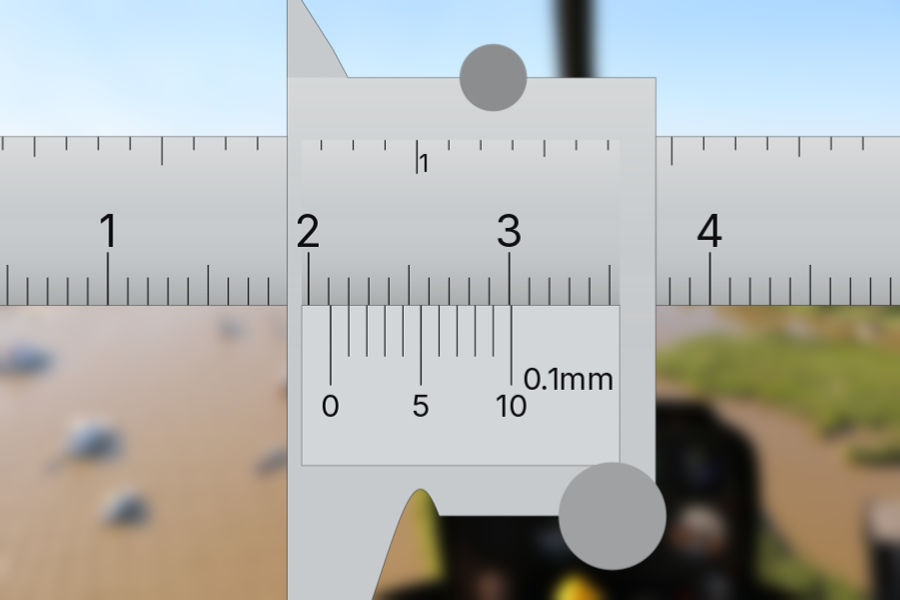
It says 21.1 mm
